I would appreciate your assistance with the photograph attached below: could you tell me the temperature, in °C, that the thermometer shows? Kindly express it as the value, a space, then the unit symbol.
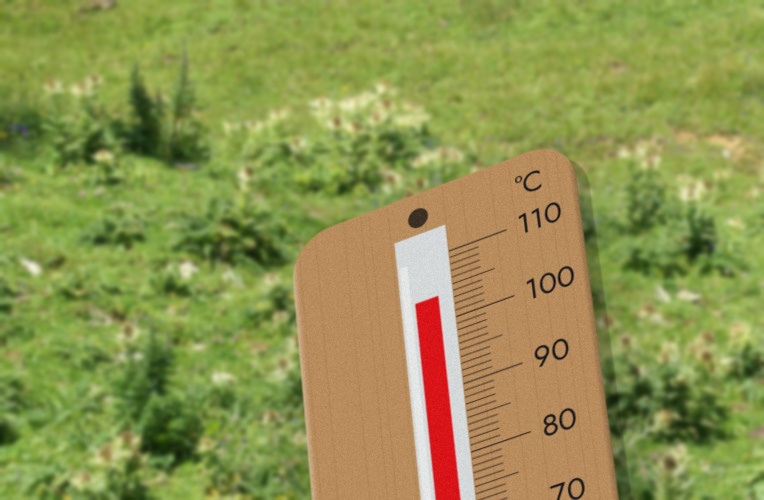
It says 104 °C
